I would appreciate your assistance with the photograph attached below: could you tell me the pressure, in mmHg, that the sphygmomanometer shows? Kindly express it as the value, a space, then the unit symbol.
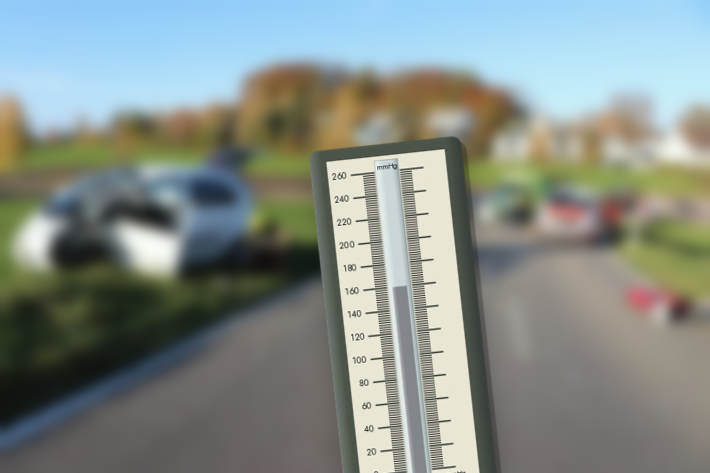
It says 160 mmHg
